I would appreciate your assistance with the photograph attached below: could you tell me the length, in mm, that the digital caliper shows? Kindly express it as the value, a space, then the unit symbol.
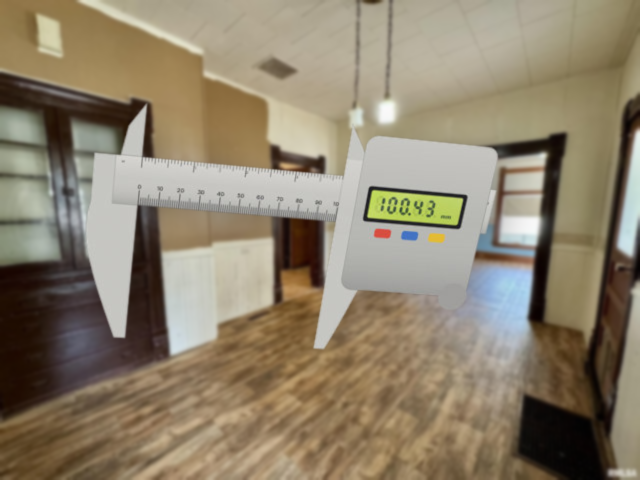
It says 100.43 mm
